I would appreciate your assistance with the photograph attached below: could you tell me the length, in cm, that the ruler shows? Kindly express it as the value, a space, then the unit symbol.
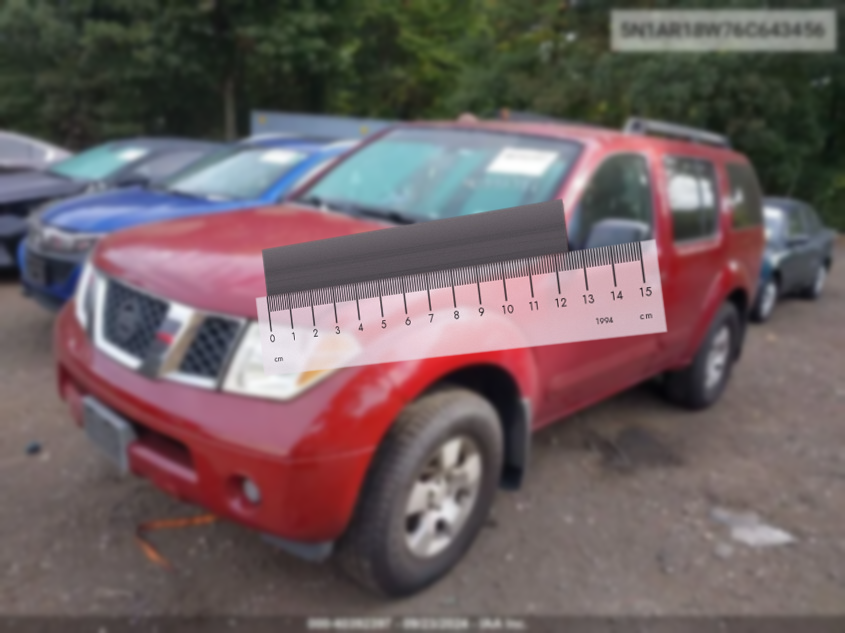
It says 12.5 cm
